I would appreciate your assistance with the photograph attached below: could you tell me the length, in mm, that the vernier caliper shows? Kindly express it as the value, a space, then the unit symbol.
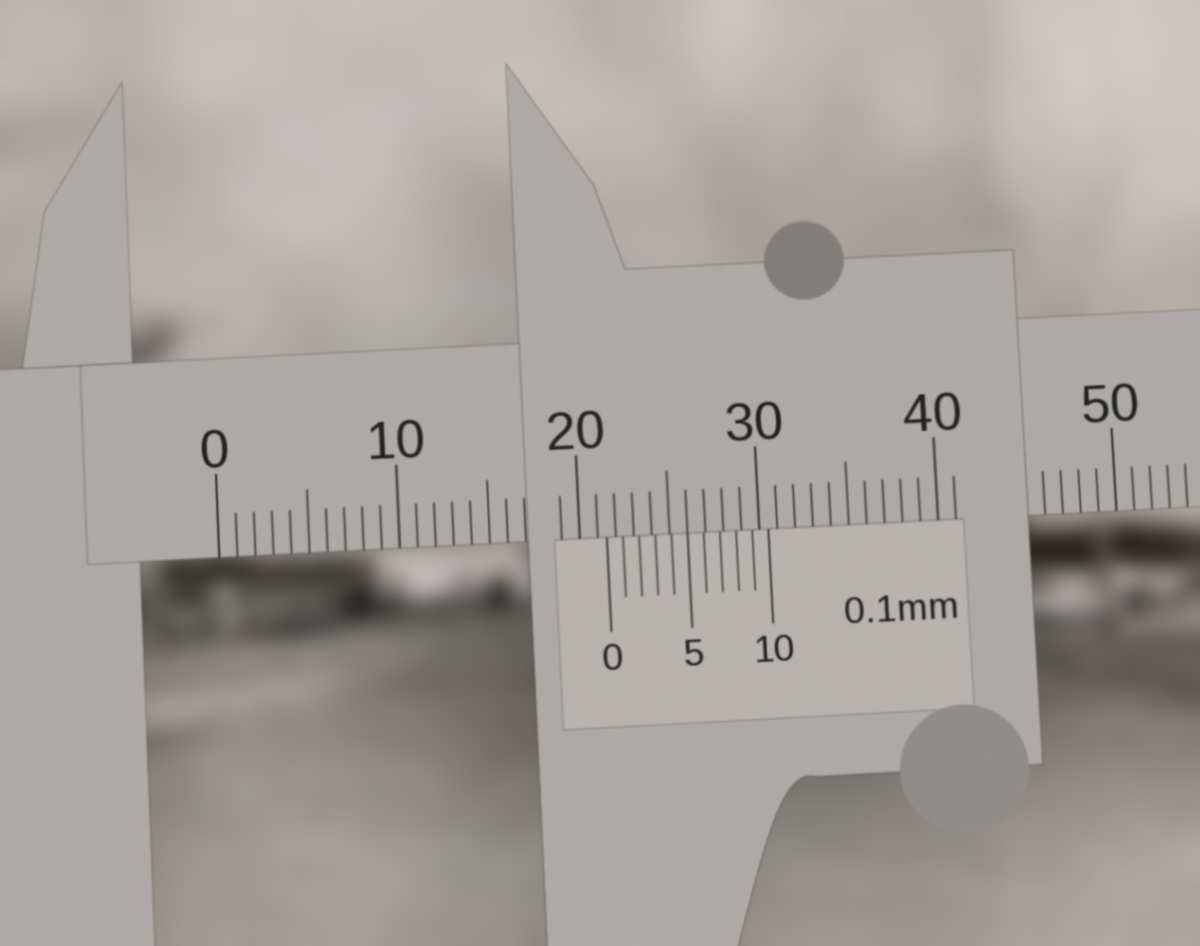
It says 21.5 mm
